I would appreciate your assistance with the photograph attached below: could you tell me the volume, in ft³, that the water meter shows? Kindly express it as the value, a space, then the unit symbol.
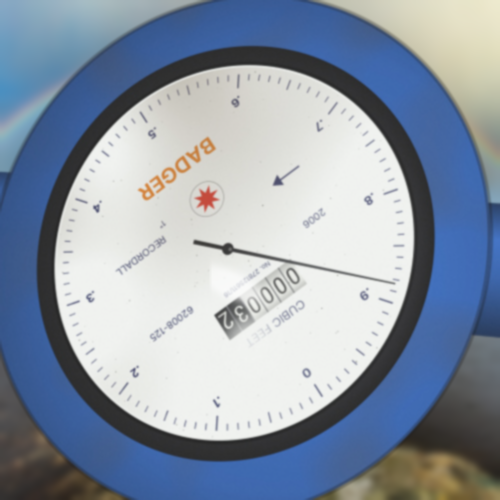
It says 31.88 ft³
